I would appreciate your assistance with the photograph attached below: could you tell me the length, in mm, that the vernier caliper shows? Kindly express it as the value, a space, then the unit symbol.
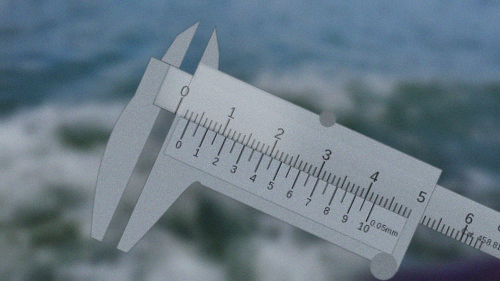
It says 3.0 mm
